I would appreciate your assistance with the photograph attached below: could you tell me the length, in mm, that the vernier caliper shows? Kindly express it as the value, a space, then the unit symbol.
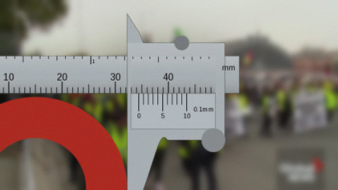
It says 34.4 mm
